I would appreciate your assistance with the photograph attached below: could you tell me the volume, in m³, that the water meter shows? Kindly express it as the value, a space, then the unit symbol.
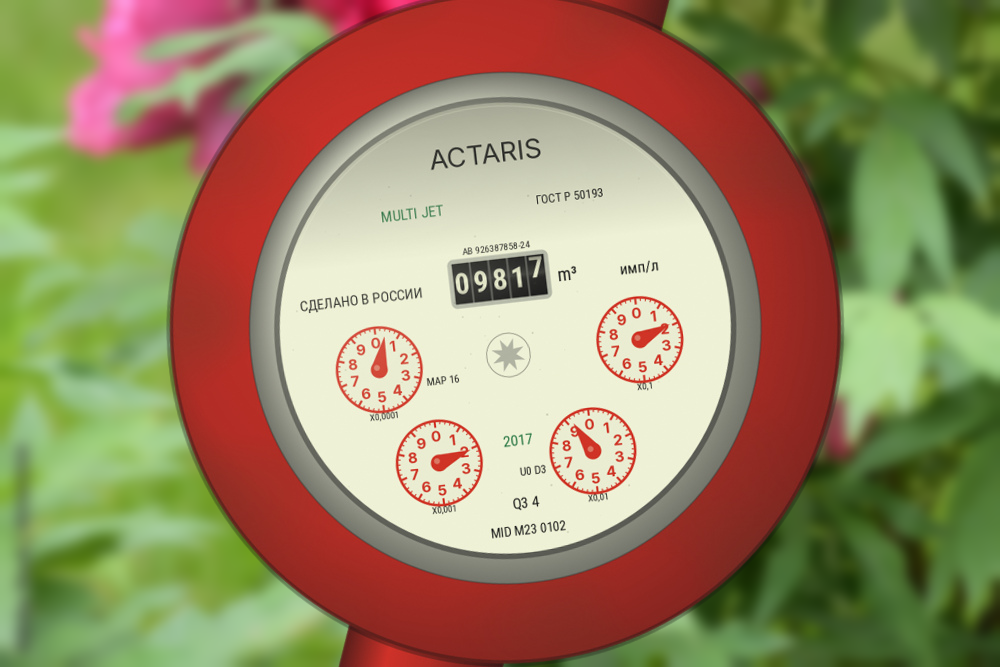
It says 9817.1920 m³
